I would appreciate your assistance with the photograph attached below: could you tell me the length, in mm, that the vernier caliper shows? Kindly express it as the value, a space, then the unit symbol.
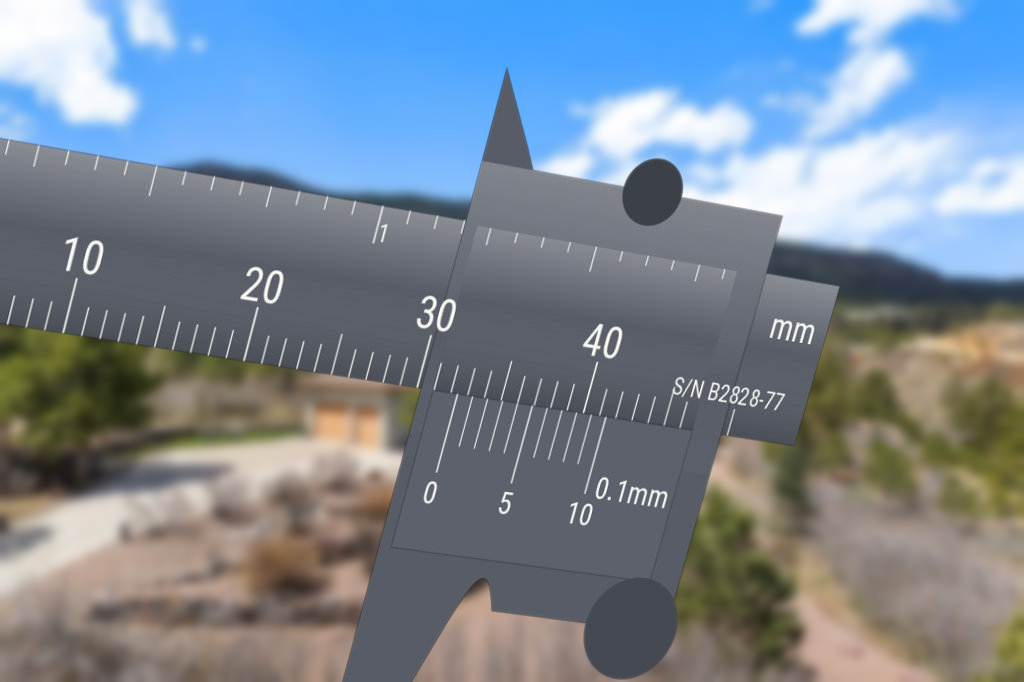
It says 32.4 mm
